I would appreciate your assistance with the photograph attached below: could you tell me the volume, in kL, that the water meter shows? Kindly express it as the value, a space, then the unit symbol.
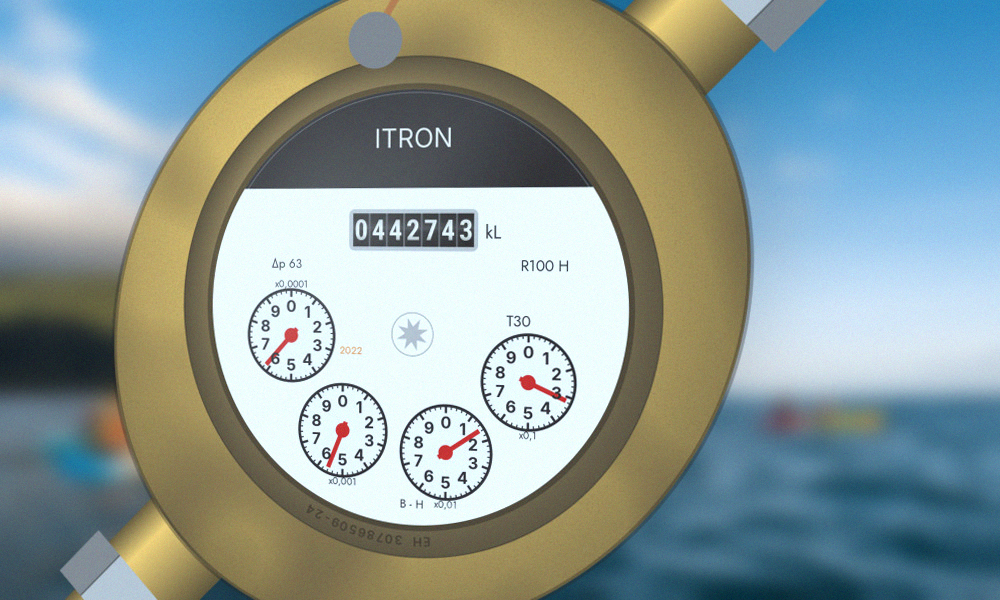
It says 442743.3156 kL
